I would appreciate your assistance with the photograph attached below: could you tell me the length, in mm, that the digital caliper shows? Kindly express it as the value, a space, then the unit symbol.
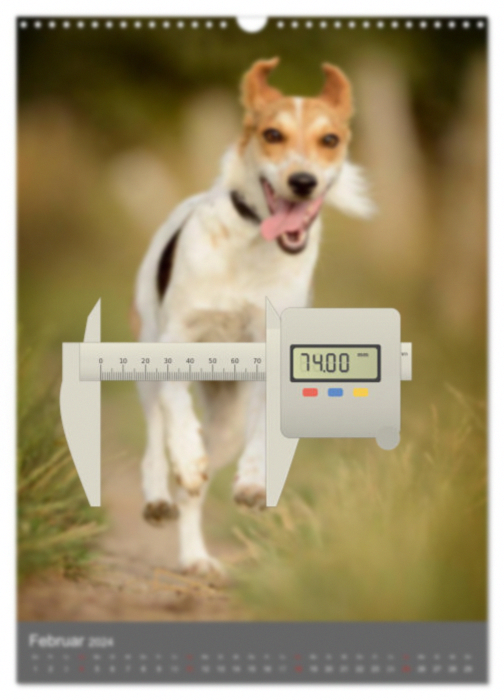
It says 74.00 mm
